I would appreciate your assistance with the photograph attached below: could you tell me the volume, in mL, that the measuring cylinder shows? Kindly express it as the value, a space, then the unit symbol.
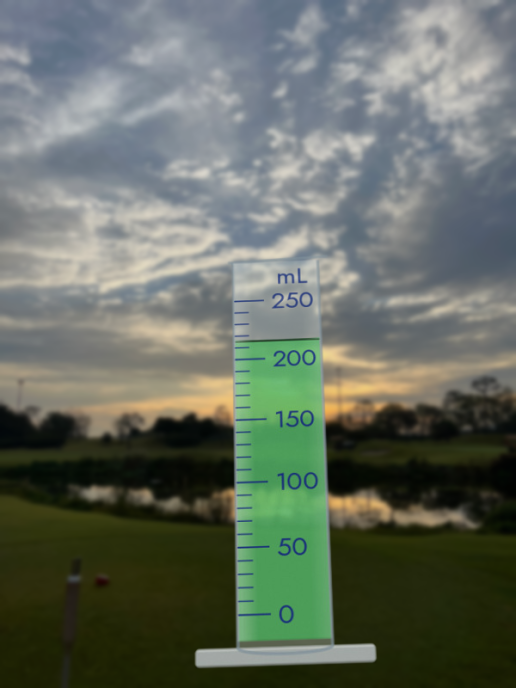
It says 215 mL
